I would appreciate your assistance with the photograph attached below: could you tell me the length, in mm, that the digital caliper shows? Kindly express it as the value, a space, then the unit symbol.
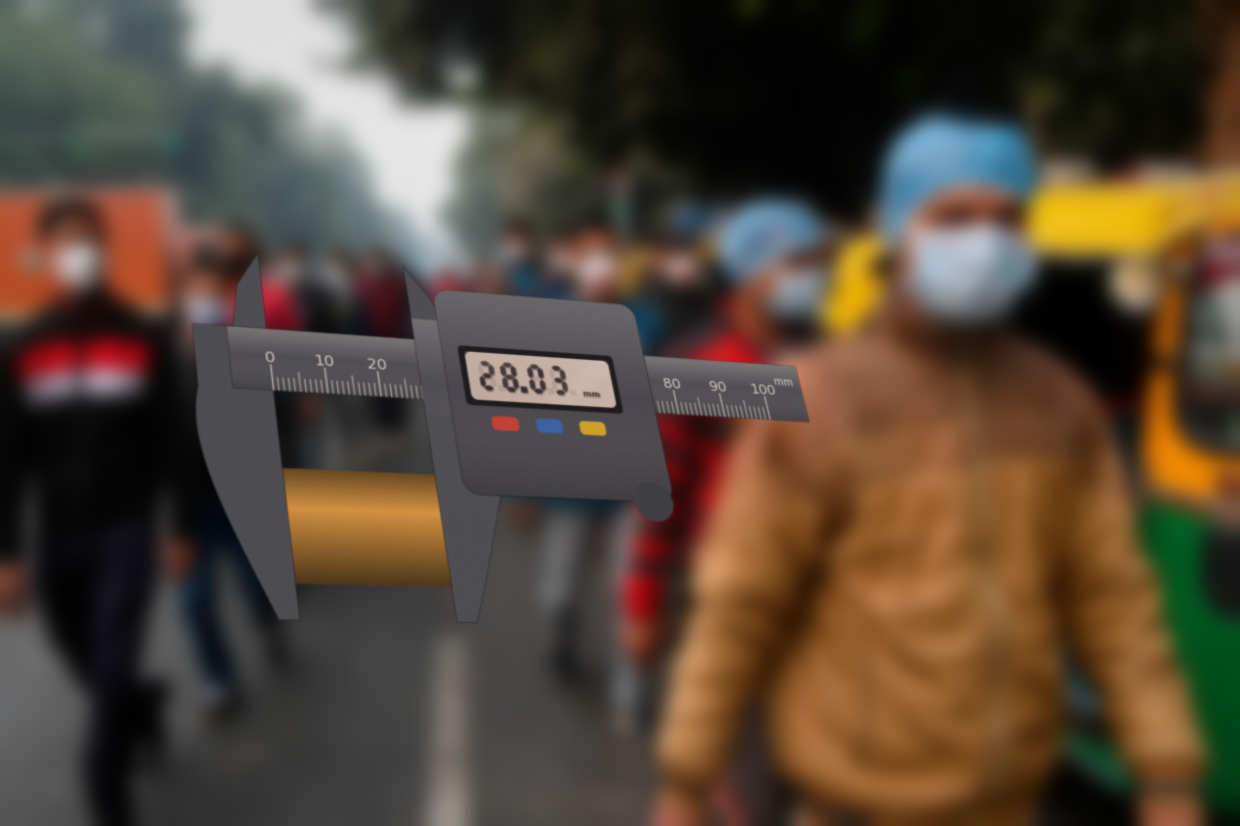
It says 28.03 mm
